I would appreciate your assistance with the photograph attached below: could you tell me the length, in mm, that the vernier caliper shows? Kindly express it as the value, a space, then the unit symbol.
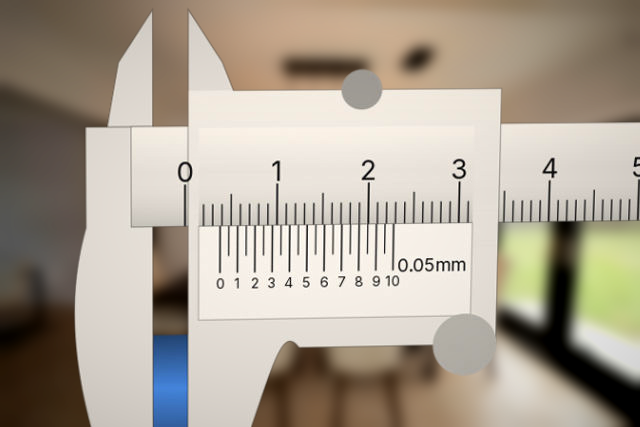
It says 3.8 mm
